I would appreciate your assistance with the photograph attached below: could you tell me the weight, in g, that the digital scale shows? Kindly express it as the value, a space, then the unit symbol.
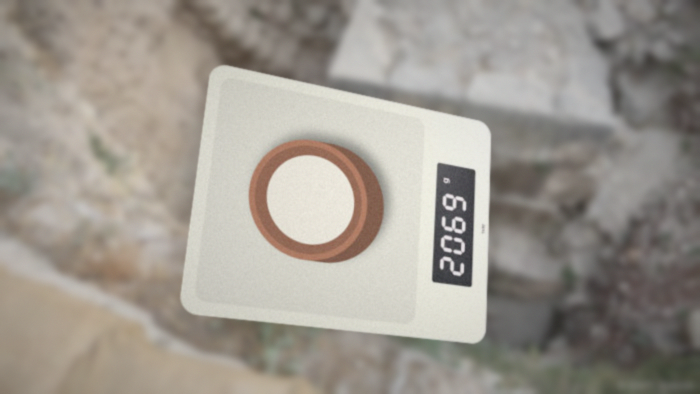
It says 2069 g
